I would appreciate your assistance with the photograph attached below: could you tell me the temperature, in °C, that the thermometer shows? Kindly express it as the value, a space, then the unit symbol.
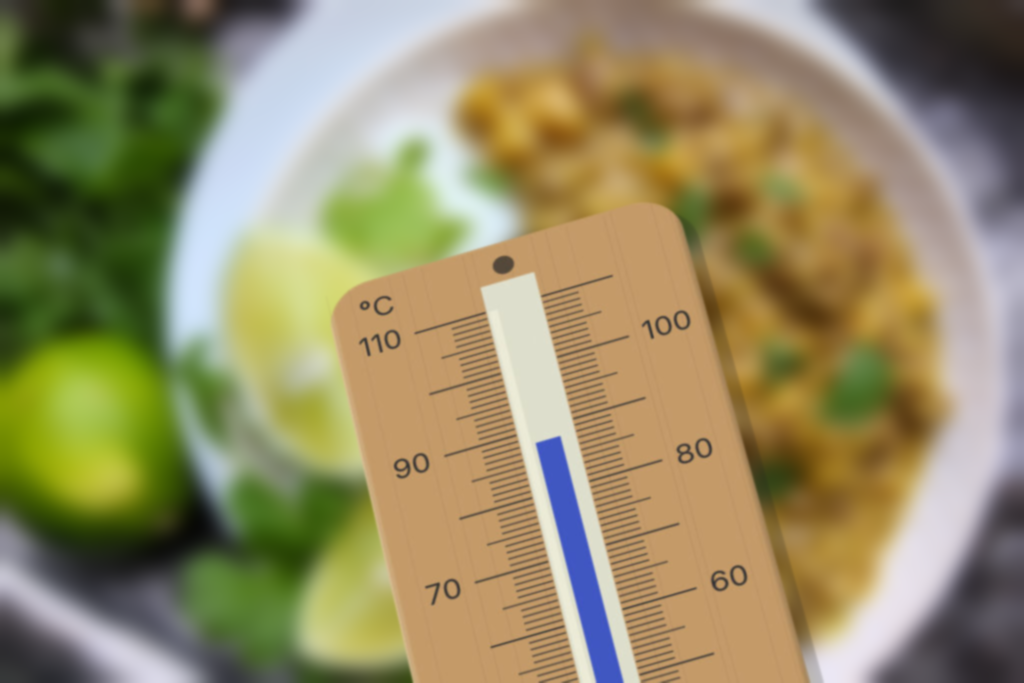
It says 88 °C
